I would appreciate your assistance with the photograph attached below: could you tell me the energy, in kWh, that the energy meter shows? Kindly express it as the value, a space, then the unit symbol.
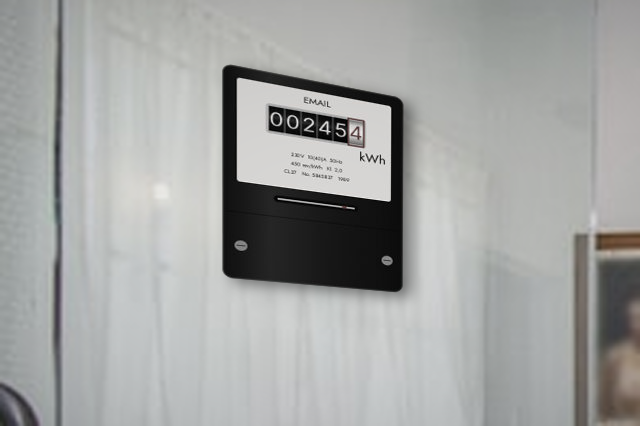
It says 245.4 kWh
